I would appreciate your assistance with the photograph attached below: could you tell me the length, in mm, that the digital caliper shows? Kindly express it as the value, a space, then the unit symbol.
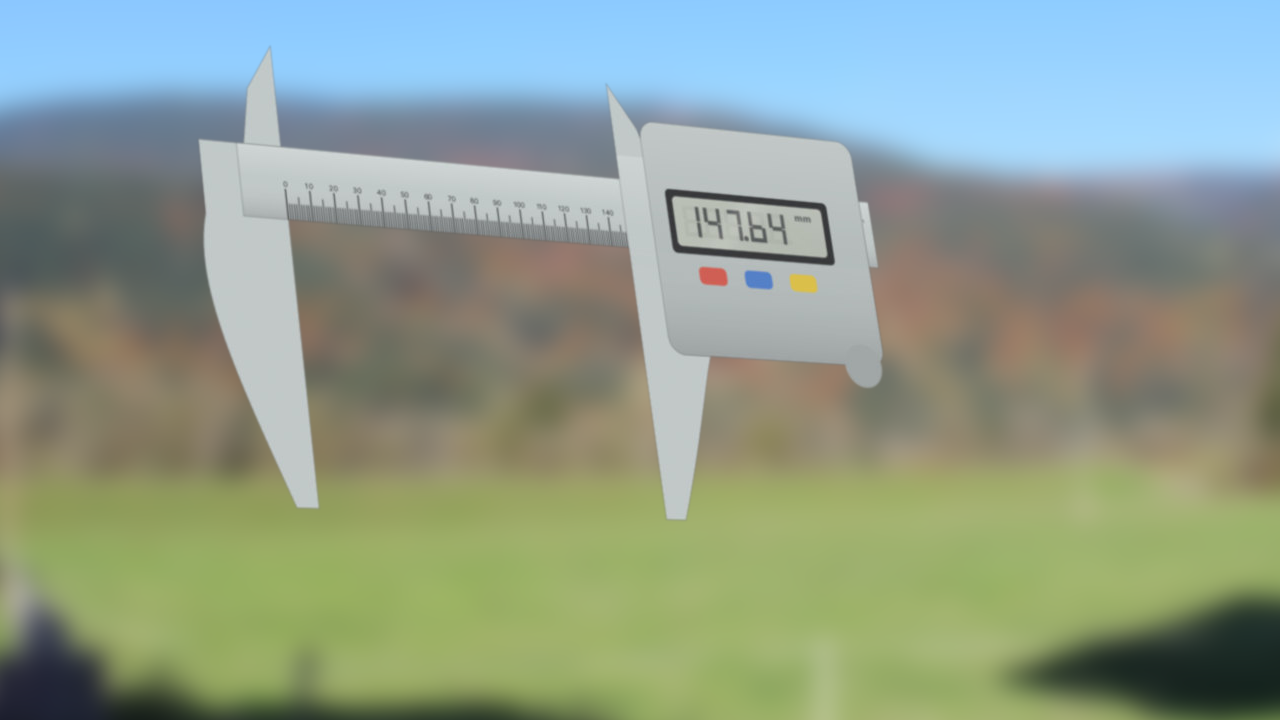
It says 147.64 mm
